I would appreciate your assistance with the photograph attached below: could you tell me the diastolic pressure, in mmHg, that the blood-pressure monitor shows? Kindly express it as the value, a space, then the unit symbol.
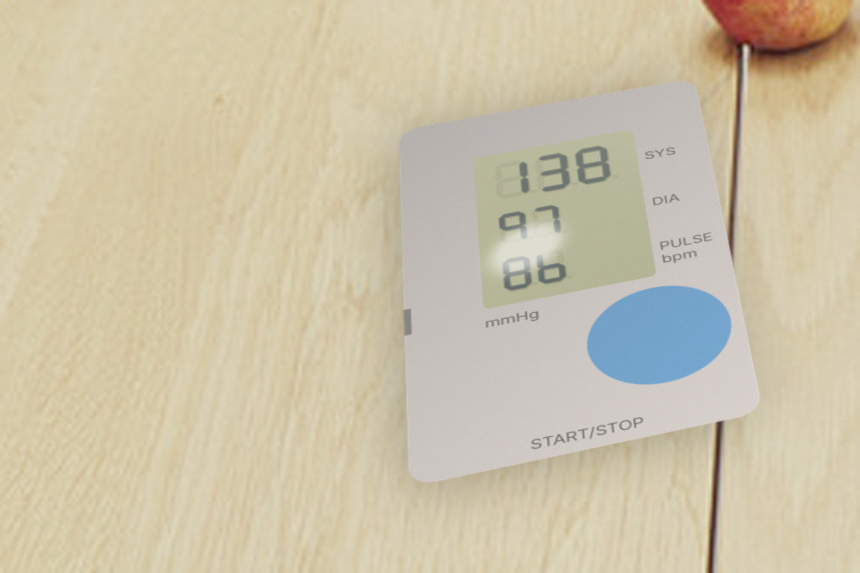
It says 97 mmHg
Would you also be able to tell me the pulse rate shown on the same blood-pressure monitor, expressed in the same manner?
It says 86 bpm
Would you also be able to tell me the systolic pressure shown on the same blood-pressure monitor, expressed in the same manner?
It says 138 mmHg
